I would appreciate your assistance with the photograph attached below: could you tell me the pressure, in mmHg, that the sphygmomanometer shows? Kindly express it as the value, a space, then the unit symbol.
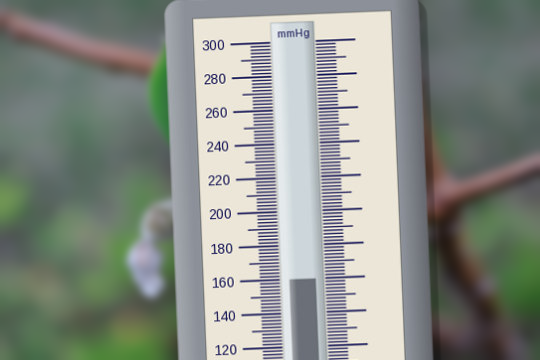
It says 160 mmHg
